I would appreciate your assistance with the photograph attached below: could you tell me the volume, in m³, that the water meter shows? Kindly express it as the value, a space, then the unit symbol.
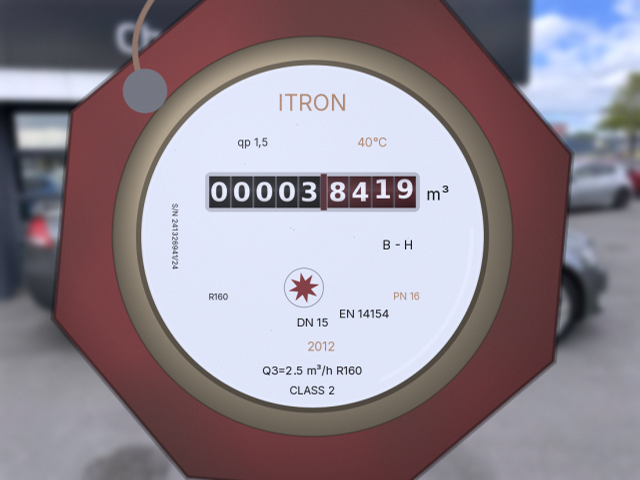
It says 3.8419 m³
